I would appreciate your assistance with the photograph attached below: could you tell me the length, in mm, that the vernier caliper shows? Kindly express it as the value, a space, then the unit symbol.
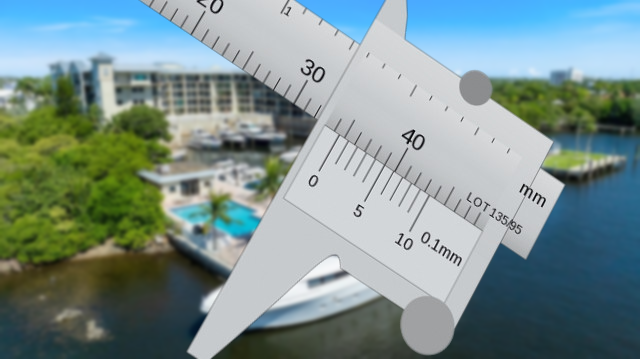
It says 34.5 mm
